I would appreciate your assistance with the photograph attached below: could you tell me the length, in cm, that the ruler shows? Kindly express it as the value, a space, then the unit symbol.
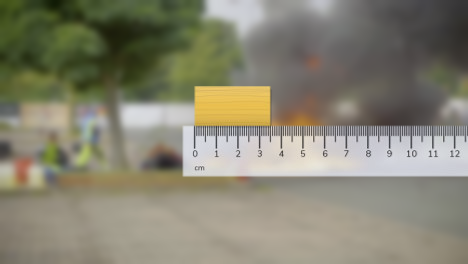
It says 3.5 cm
